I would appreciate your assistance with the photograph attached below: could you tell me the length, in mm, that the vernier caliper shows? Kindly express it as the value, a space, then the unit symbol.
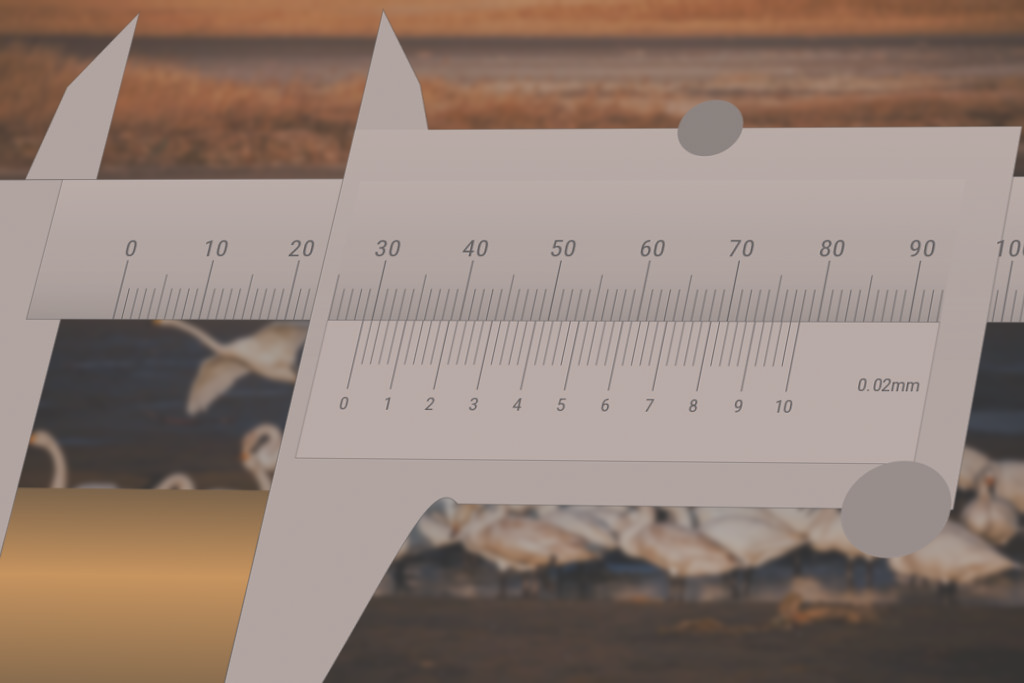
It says 29.0 mm
